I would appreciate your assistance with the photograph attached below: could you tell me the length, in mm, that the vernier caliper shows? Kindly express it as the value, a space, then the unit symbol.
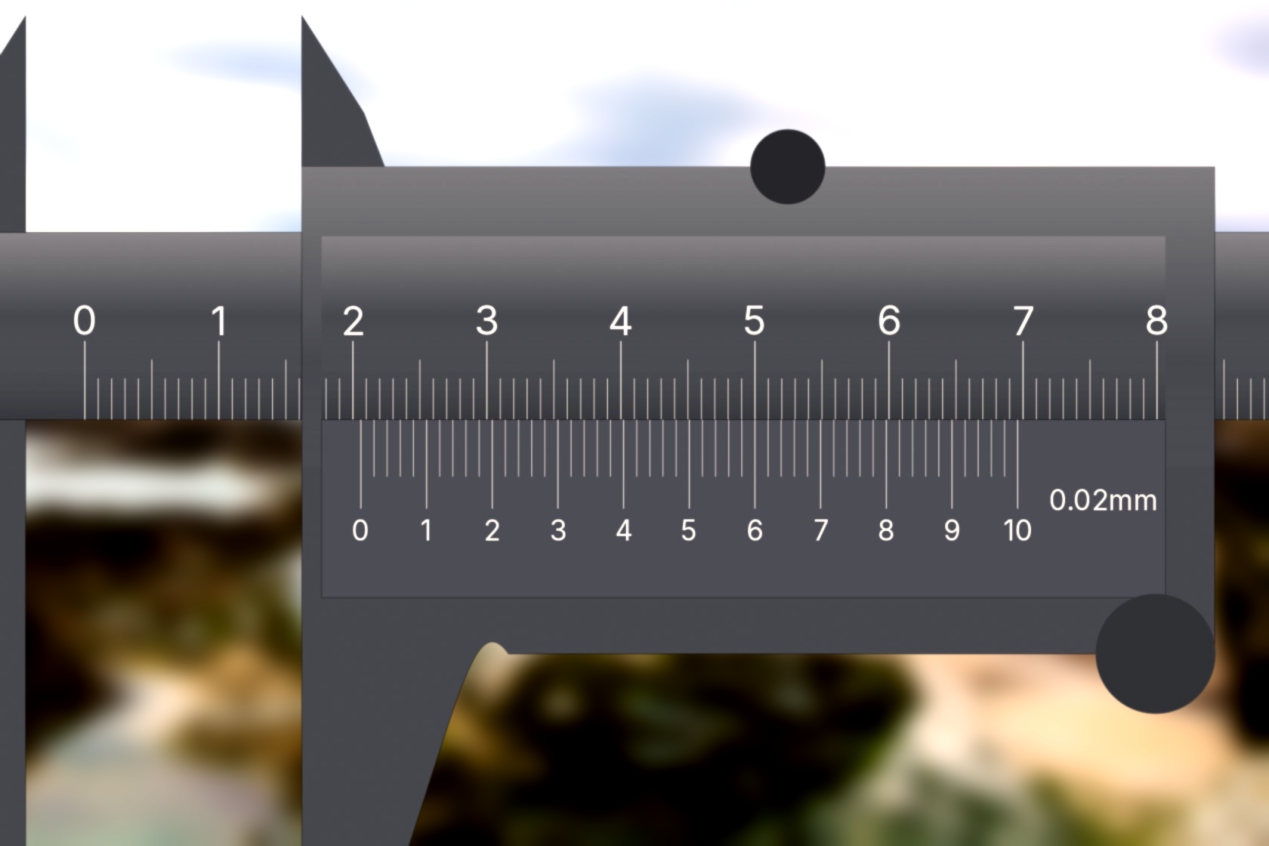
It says 20.6 mm
